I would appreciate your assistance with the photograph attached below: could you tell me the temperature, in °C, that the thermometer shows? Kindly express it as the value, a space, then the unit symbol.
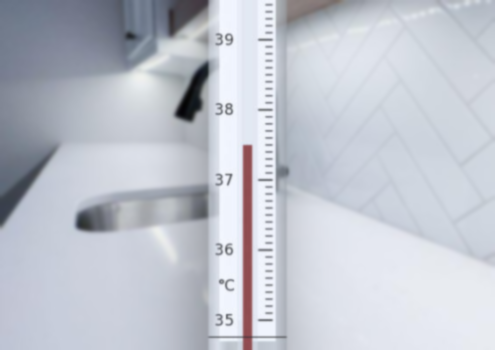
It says 37.5 °C
